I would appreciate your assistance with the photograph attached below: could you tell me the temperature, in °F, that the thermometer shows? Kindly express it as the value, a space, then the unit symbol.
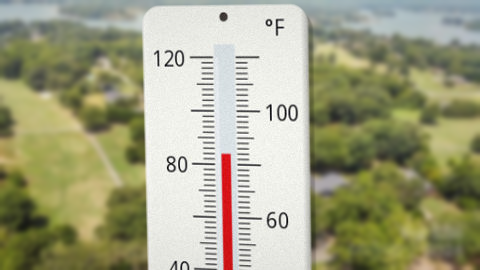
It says 84 °F
